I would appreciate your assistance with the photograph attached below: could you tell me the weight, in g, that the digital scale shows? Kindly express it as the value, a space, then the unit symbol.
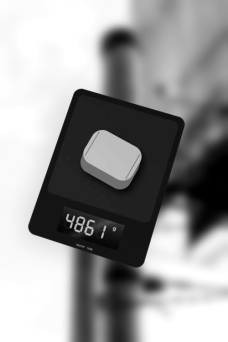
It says 4861 g
